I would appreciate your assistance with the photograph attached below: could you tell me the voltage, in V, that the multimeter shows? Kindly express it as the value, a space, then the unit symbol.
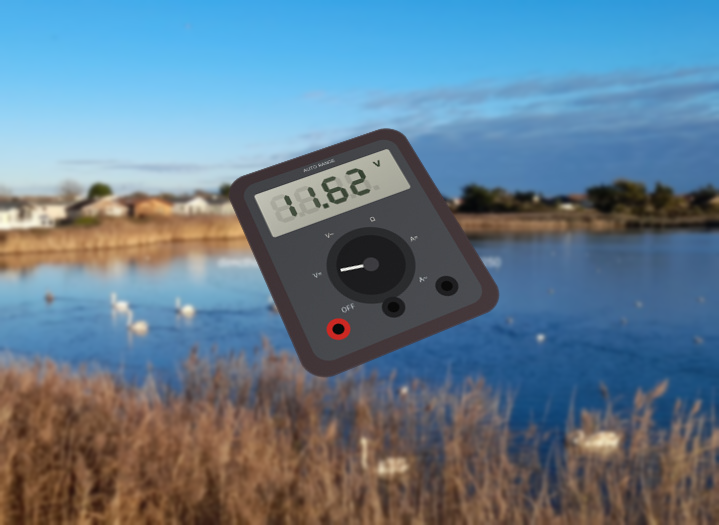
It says 11.62 V
